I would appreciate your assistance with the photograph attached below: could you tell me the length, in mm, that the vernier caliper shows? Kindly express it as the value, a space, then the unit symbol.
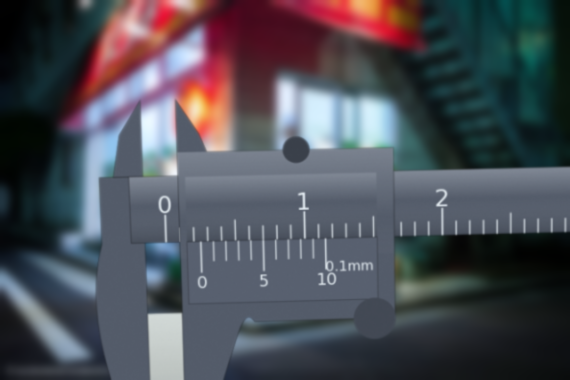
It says 2.5 mm
